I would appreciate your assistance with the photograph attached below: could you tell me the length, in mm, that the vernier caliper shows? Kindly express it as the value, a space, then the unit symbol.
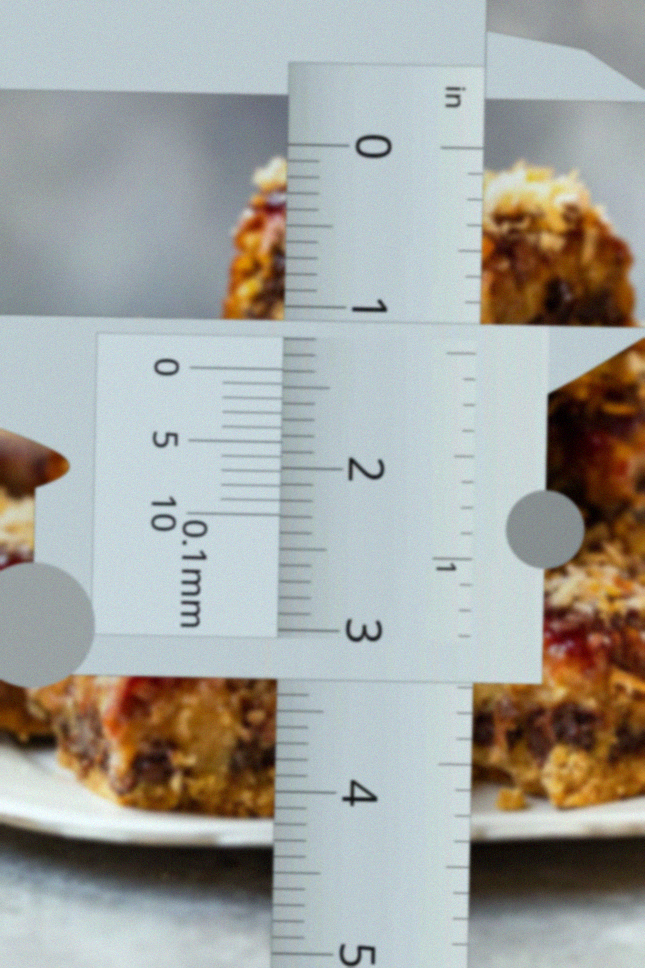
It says 13.9 mm
